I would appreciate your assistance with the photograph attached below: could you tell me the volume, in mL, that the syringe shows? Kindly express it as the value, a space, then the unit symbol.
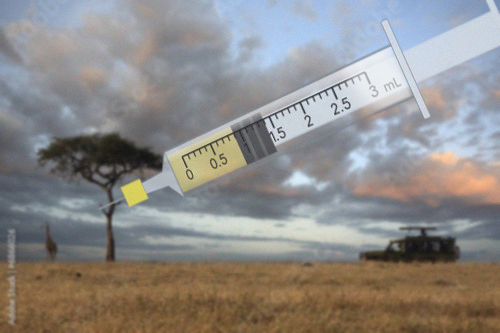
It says 0.9 mL
